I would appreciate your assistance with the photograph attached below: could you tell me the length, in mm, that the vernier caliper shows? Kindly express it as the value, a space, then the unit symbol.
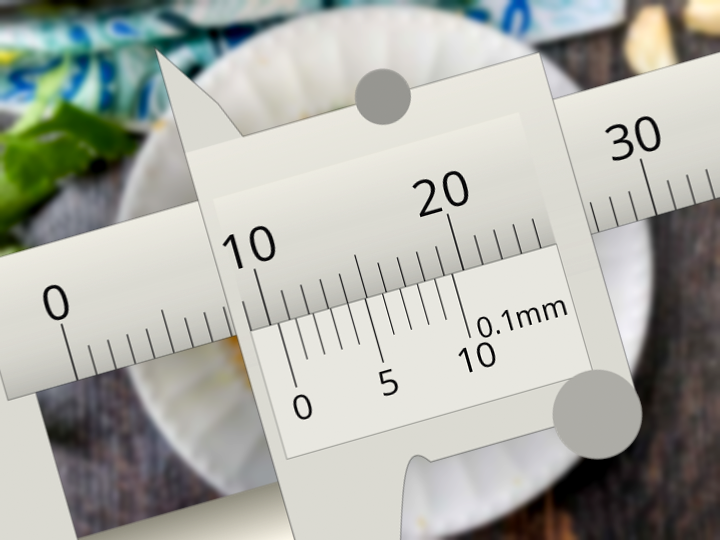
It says 10.4 mm
